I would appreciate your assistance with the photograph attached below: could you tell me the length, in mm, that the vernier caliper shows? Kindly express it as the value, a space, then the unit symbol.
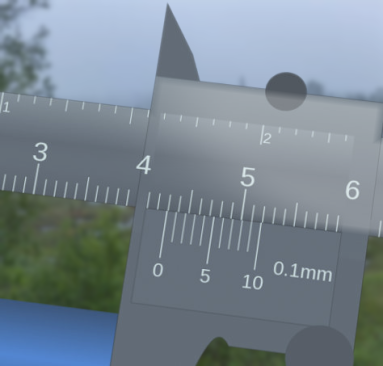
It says 42.9 mm
